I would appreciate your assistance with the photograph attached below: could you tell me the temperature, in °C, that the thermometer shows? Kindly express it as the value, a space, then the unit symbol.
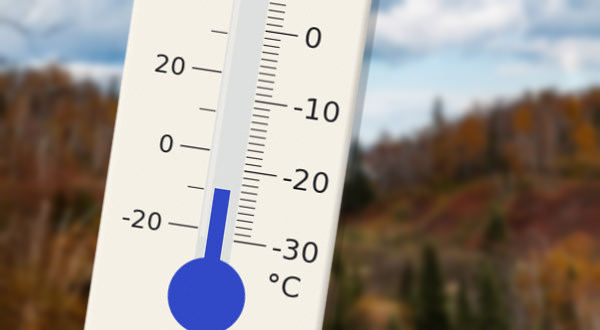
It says -23 °C
